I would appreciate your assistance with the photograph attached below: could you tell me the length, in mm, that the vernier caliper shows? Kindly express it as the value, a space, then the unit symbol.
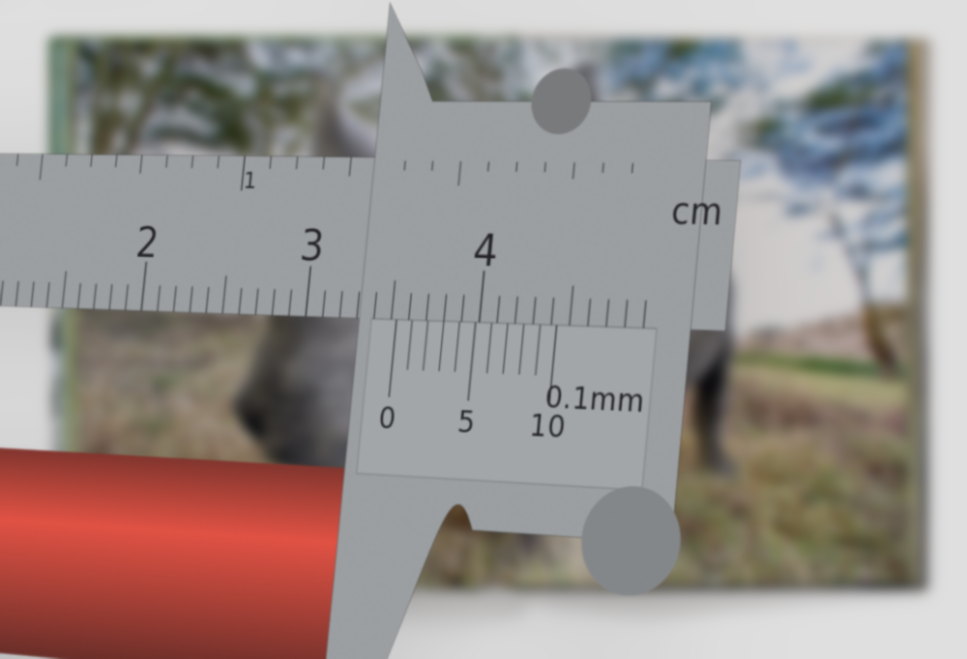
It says 35.3 mm
